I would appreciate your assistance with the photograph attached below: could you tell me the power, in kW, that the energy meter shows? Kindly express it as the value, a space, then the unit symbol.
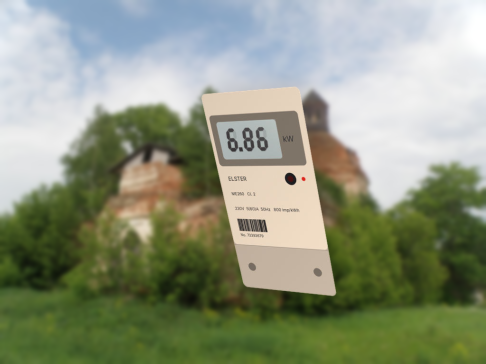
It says 6.86 kW
